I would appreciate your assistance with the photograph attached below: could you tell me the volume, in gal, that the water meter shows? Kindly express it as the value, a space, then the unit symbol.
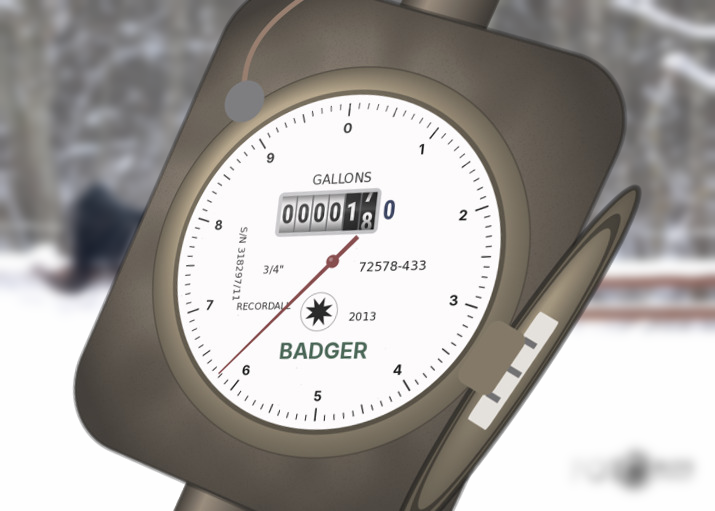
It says 176.2 gal
